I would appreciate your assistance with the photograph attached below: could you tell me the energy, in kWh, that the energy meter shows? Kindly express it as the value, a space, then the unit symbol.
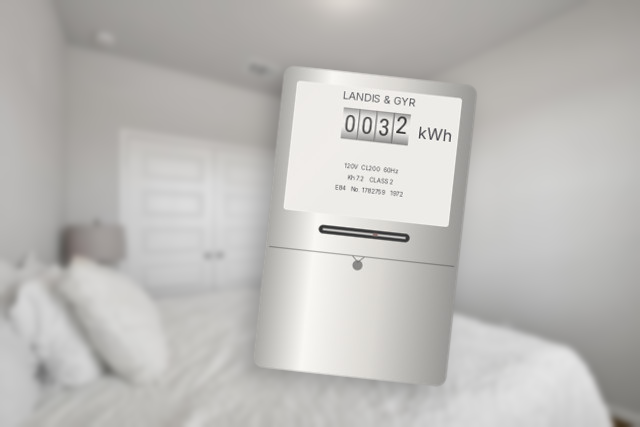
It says 32 kWh
